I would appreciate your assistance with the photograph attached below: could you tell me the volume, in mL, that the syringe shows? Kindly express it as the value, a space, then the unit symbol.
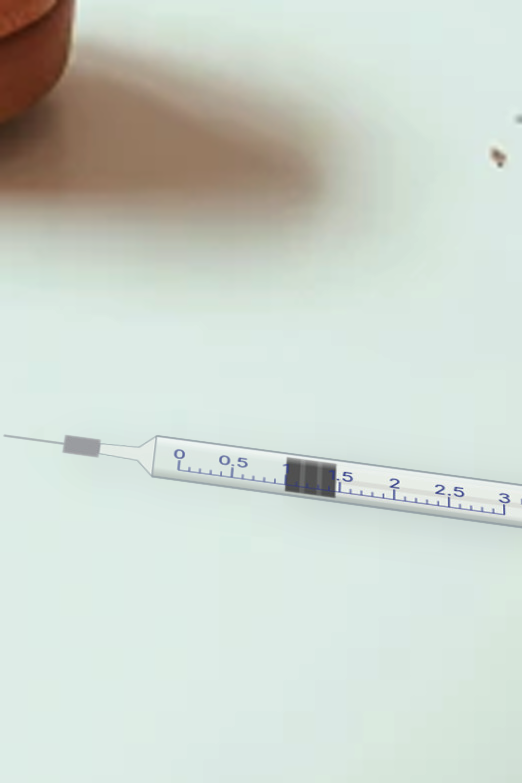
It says 1 mL
